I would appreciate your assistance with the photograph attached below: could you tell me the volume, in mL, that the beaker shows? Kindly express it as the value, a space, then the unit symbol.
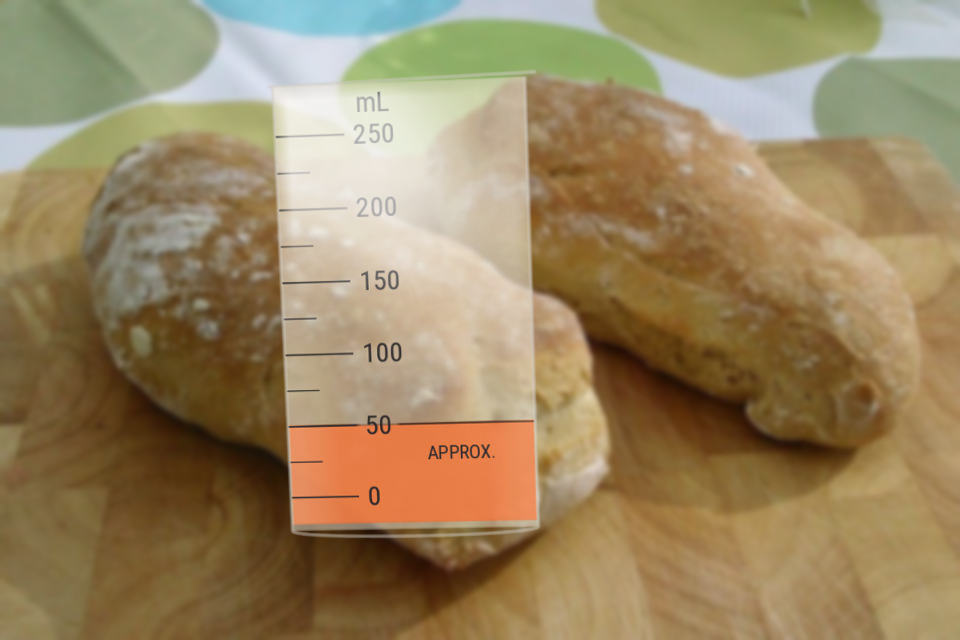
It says 50 mL
